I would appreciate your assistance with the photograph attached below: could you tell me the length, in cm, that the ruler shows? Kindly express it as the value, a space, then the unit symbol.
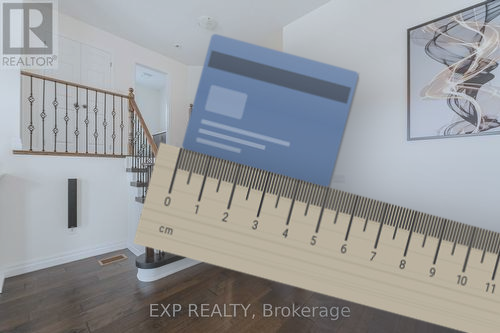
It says 5 cm
